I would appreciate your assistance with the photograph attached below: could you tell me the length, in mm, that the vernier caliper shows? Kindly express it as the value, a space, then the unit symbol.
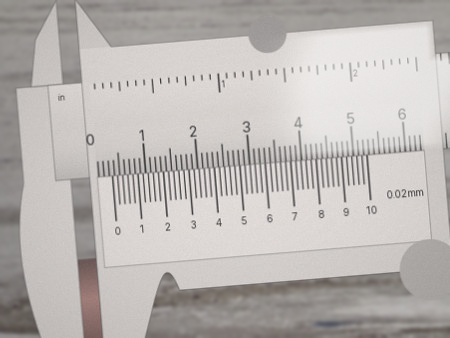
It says 3.6 mm
